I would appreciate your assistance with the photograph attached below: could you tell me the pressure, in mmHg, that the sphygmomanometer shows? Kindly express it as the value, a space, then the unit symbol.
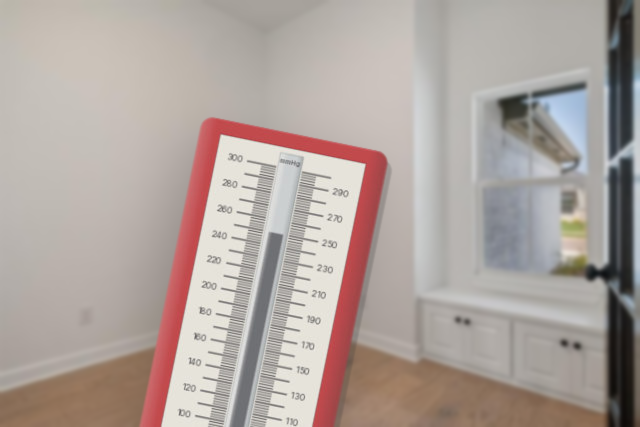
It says 250 mmHg
